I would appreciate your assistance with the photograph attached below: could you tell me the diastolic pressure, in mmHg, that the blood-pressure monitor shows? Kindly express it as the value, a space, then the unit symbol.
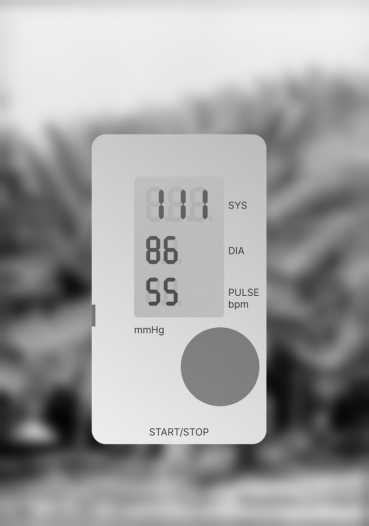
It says 86 mmHg
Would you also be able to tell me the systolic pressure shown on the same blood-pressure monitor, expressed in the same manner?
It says 111 mmHg
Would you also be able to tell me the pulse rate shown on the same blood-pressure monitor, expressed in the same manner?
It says 55 bpm
